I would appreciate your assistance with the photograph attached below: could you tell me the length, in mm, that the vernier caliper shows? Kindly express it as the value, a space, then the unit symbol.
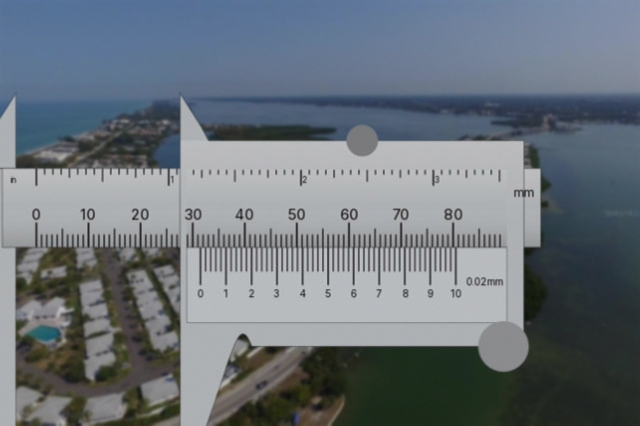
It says 31.5 mm
